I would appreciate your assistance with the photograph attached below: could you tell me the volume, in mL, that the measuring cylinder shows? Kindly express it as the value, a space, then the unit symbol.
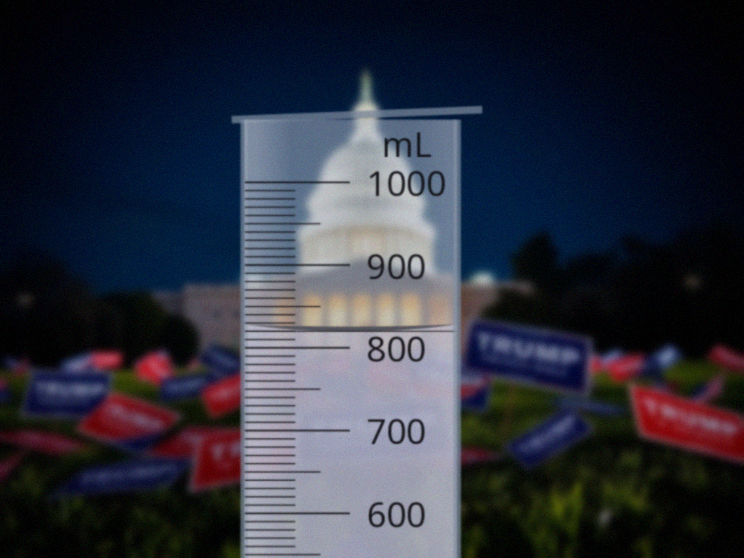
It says 820 mL
